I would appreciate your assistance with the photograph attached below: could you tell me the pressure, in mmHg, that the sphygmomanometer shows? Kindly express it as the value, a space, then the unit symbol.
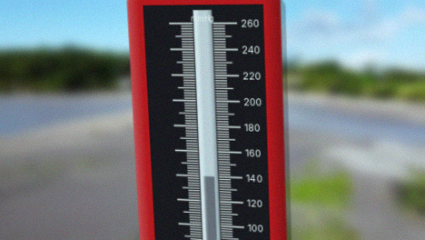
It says 140 mmHg
